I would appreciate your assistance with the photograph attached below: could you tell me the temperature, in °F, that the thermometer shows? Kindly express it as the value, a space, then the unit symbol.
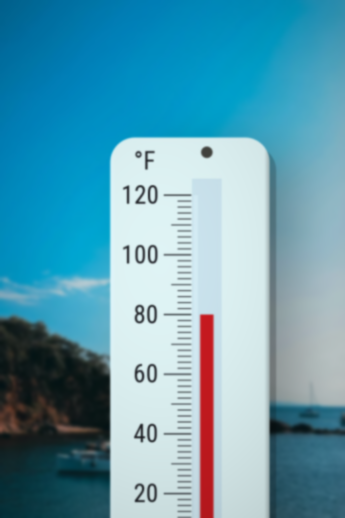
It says 80 °F
